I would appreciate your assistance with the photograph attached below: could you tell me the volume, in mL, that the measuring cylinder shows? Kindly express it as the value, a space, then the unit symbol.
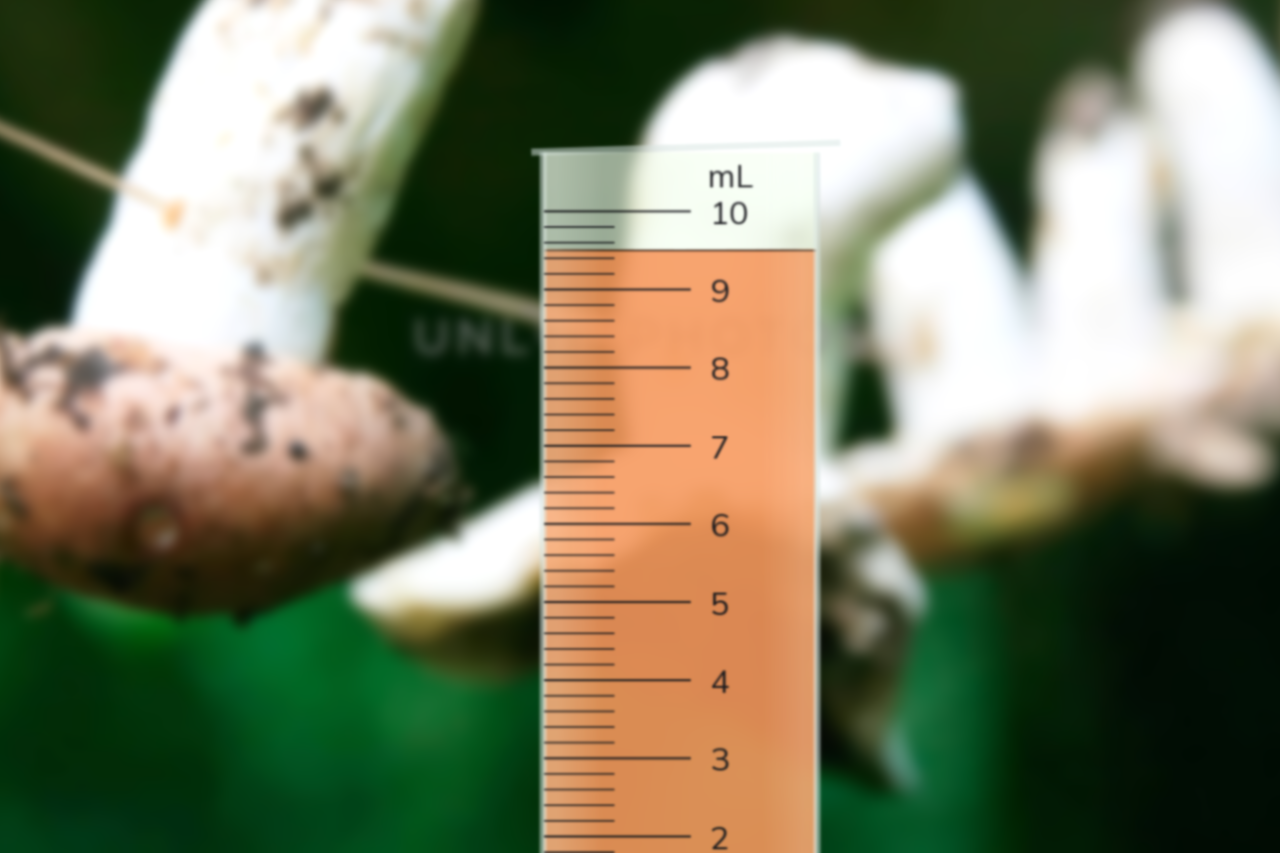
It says 9.5 mL
